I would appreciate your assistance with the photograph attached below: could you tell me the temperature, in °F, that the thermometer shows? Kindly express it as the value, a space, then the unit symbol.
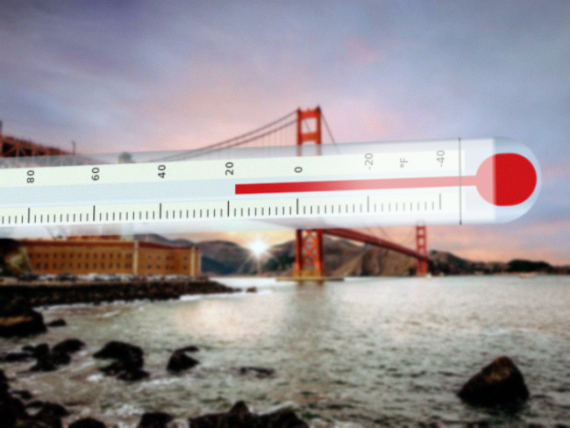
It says 18 °F
